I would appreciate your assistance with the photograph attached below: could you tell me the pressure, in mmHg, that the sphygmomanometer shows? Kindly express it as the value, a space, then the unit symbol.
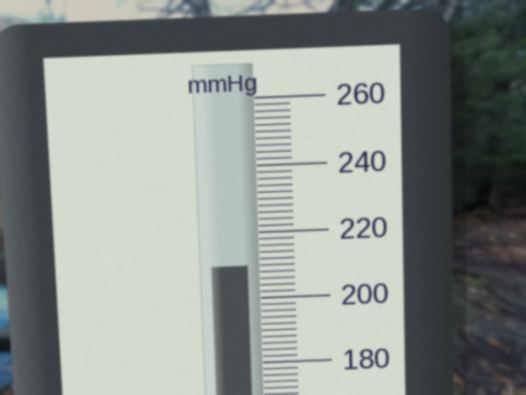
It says 210 mmHg
